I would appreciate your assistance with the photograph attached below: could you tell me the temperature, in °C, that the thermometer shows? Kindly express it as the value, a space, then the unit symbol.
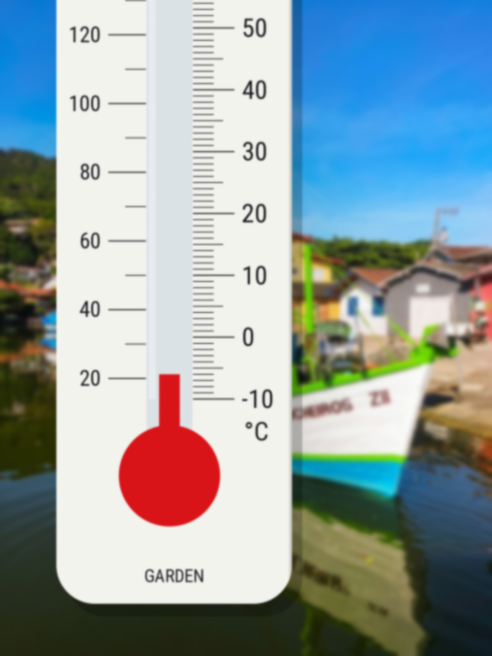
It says -6 °C
